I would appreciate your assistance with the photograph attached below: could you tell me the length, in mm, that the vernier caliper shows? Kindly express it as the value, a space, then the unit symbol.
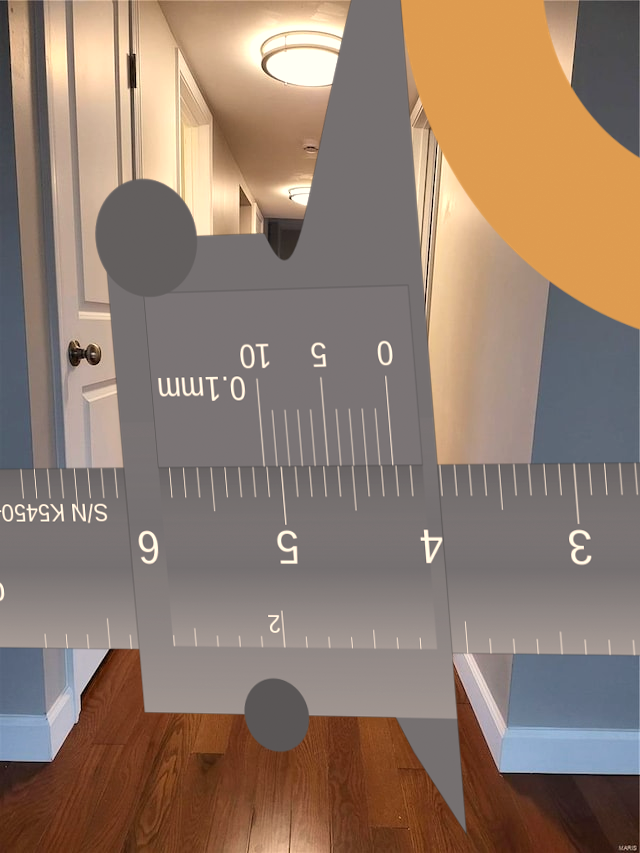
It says 42.2 mm
